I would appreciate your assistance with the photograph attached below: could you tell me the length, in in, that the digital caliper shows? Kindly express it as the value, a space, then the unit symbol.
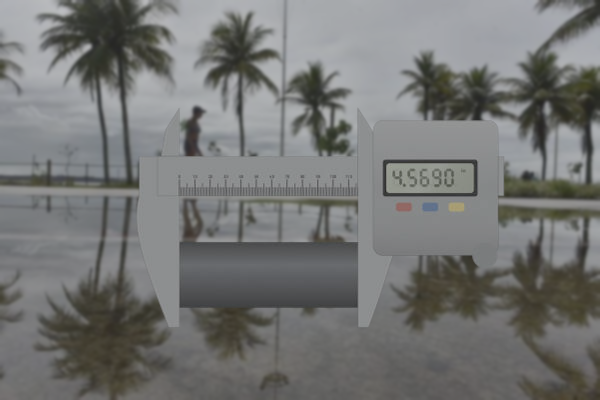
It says 4.5690 in
